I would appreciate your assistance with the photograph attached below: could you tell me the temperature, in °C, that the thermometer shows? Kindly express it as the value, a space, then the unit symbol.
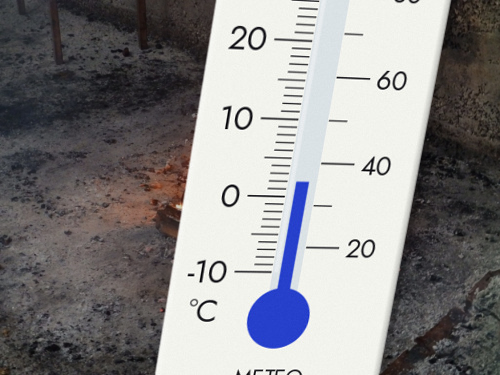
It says 2 °C
